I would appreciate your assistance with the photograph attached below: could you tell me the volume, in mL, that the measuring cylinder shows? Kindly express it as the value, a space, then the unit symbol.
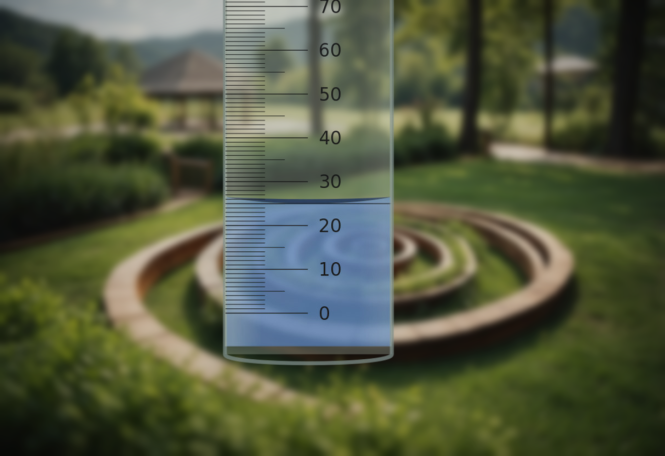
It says 25 mL
